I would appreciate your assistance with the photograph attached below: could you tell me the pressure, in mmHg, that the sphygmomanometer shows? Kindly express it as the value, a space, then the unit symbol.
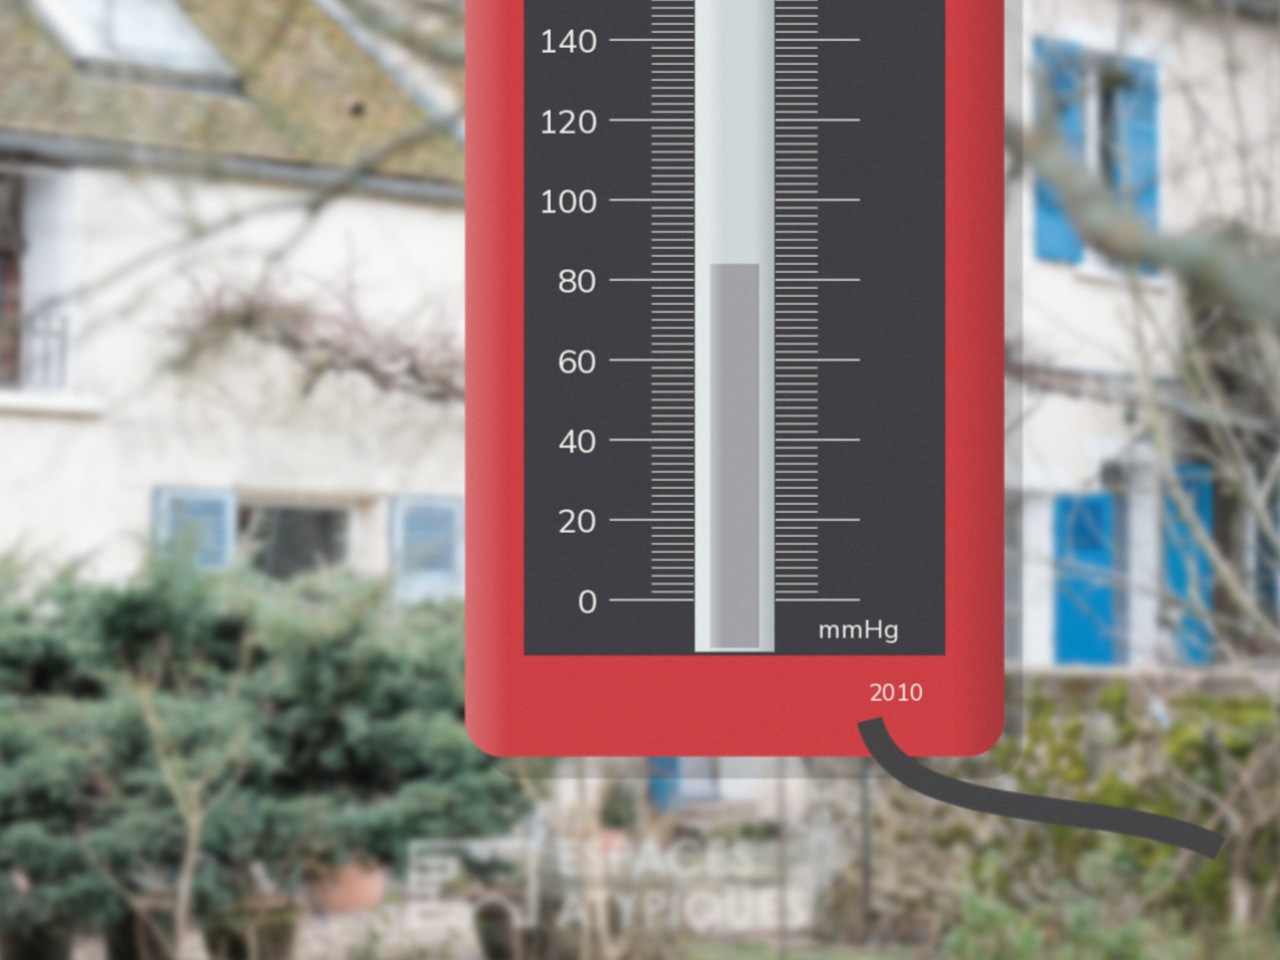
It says 84 mmHg
